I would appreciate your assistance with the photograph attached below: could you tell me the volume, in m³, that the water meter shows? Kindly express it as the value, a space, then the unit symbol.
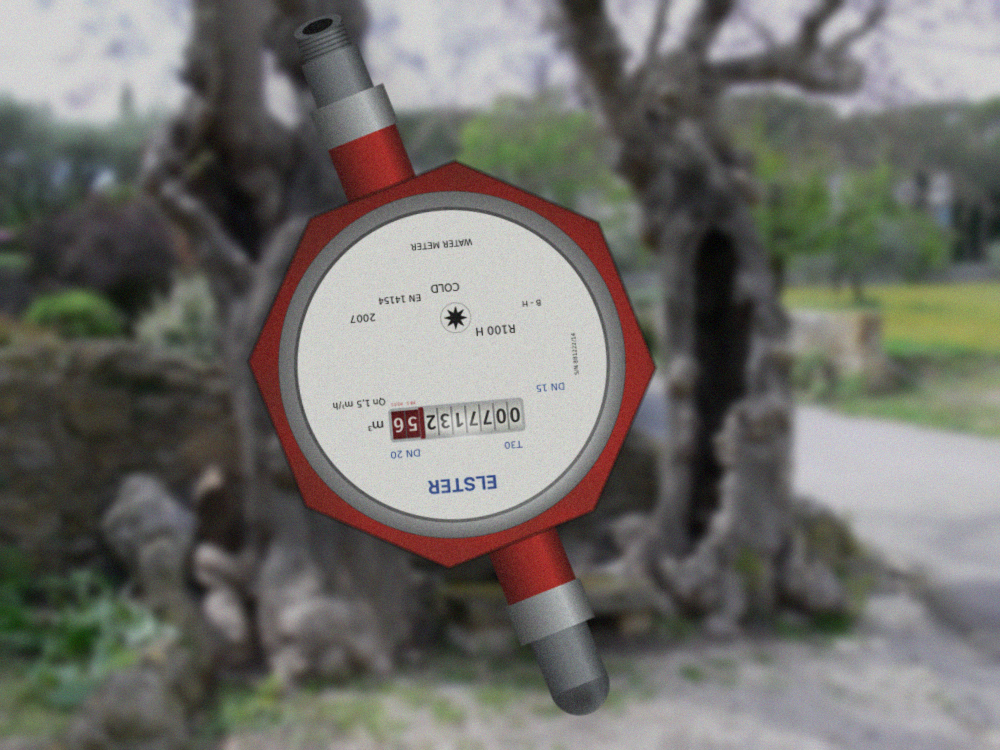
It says 77132.56 m³
